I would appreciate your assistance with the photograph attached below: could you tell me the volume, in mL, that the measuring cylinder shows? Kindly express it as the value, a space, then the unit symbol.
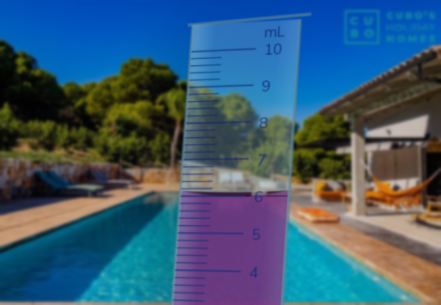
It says 6 mL
